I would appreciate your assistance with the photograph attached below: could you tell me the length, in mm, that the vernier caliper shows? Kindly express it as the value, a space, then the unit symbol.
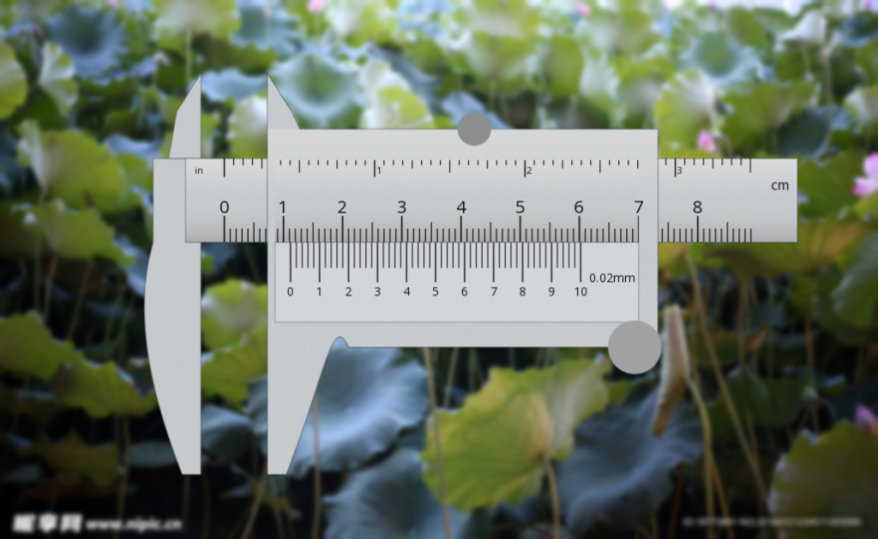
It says 11.2 mm
